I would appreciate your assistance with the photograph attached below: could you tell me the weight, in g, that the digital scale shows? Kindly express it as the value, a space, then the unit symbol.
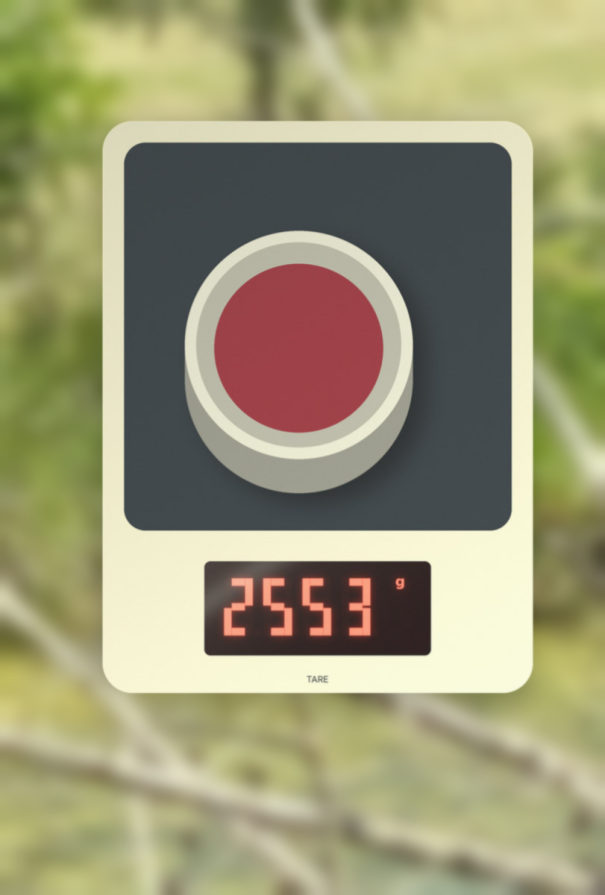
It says 2553 g
